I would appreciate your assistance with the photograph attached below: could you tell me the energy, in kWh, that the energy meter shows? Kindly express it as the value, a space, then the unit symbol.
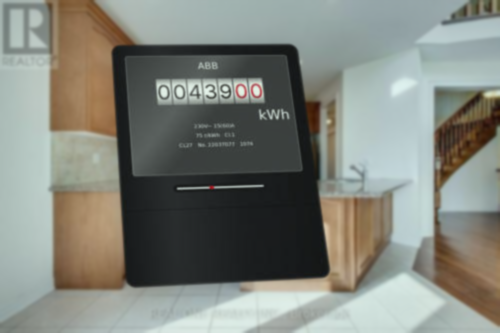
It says 439.00 kWh
